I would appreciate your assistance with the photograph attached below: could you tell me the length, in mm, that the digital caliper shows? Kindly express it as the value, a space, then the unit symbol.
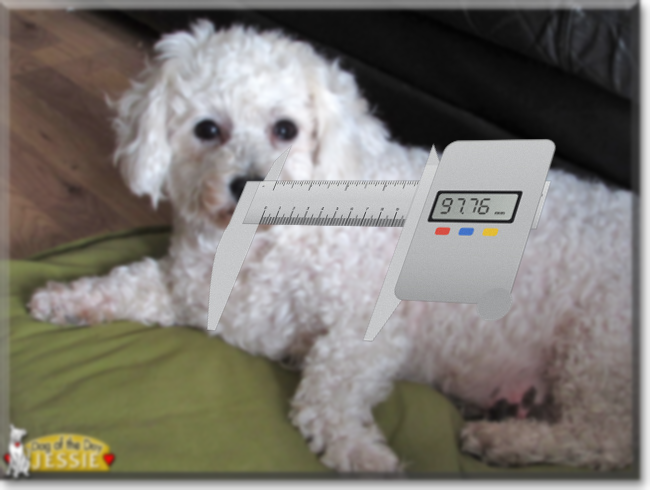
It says 97.76 mm
